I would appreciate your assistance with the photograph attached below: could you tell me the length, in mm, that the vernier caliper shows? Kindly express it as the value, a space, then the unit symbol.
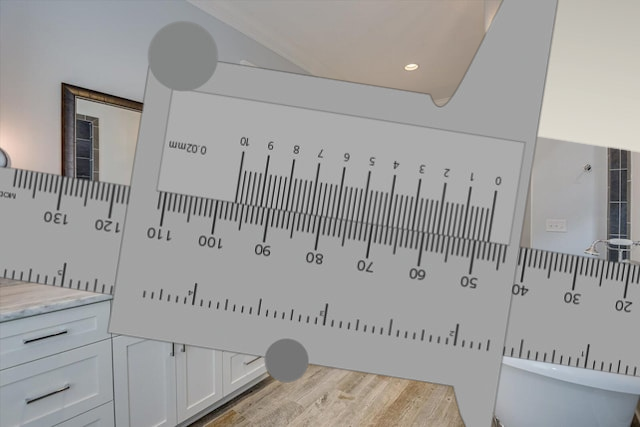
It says 47.5 mm
